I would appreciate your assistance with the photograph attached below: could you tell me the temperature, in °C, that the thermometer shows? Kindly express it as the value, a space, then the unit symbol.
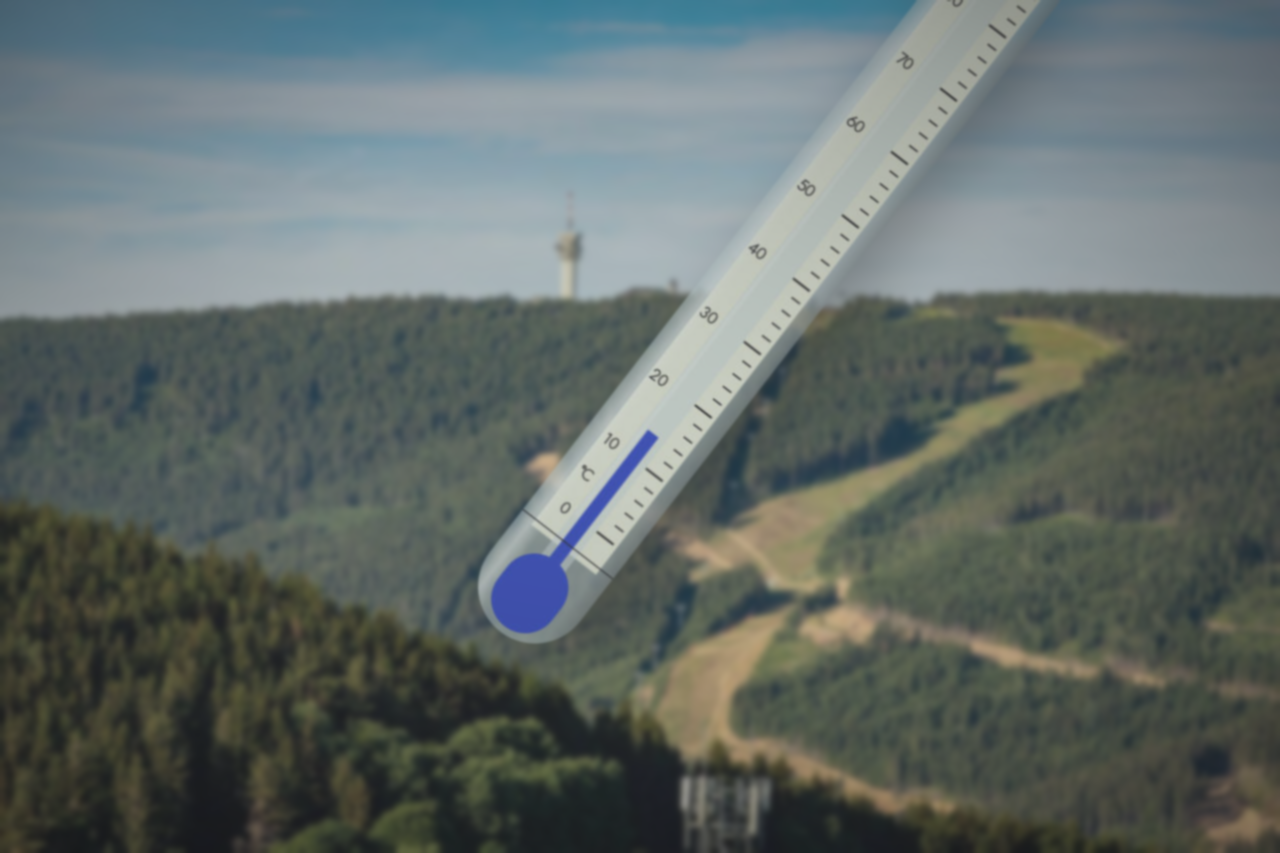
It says 14 °C
